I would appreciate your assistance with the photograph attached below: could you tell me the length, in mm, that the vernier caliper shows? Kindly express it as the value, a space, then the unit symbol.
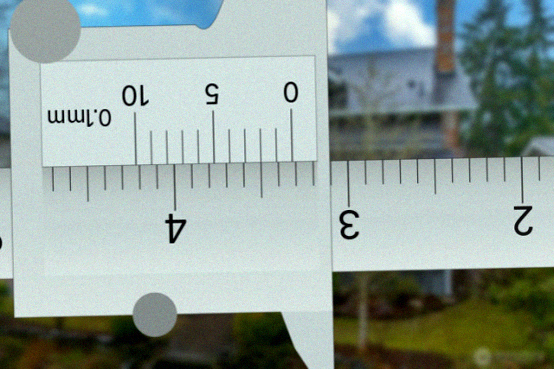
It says 33.2 mm
